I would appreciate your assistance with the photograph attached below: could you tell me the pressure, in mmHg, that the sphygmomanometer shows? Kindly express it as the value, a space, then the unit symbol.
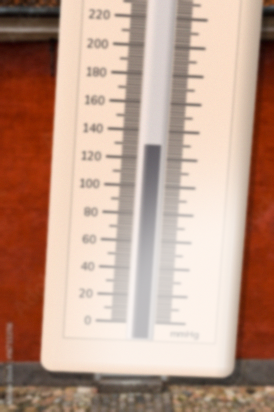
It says 130 mmHg
